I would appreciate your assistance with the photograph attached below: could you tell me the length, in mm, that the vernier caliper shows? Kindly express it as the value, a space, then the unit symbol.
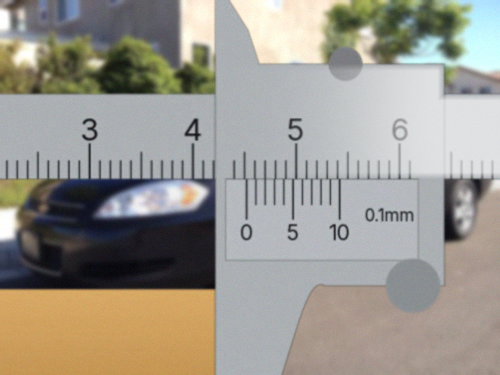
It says 45.2 mm
